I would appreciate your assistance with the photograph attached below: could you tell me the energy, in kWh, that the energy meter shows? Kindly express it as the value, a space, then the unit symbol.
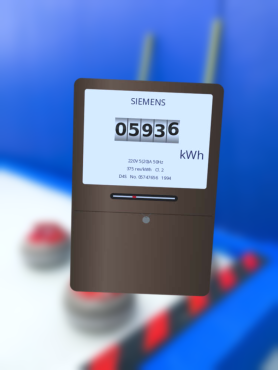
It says 5936 kWh
